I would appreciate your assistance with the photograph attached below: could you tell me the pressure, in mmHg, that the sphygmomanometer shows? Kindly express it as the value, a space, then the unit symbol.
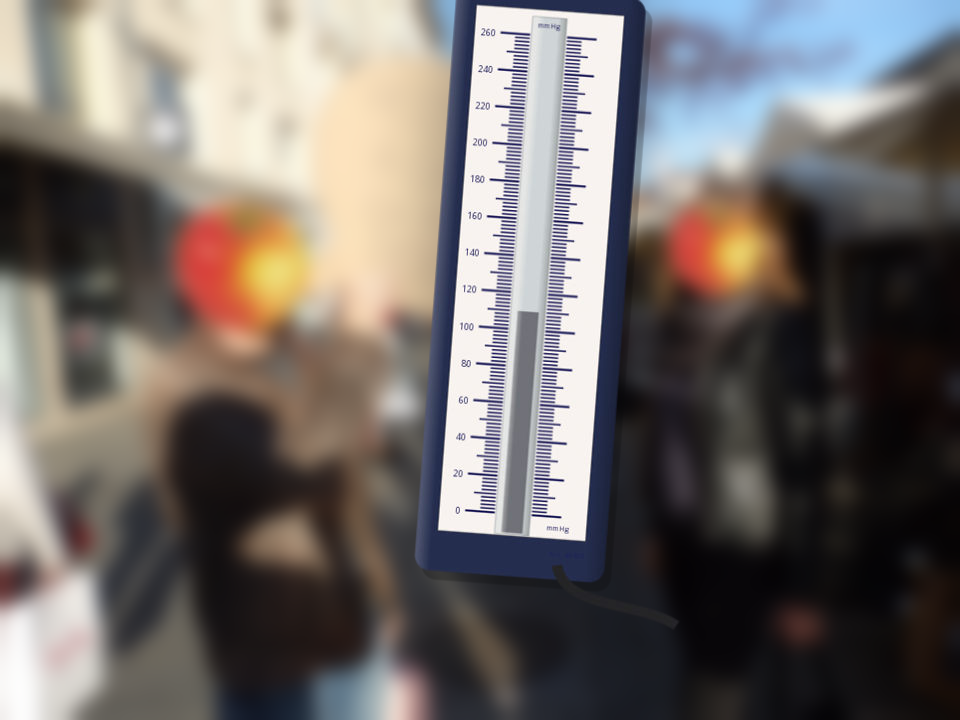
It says 110 mmHg
